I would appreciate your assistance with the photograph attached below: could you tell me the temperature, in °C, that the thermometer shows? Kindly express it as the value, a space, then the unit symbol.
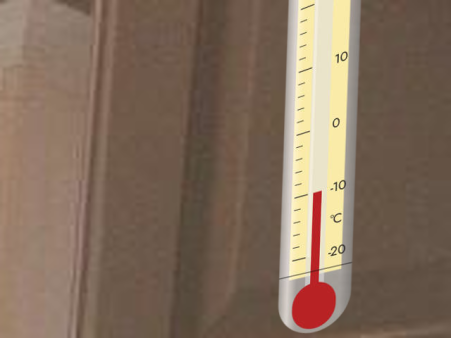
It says -10 °C
